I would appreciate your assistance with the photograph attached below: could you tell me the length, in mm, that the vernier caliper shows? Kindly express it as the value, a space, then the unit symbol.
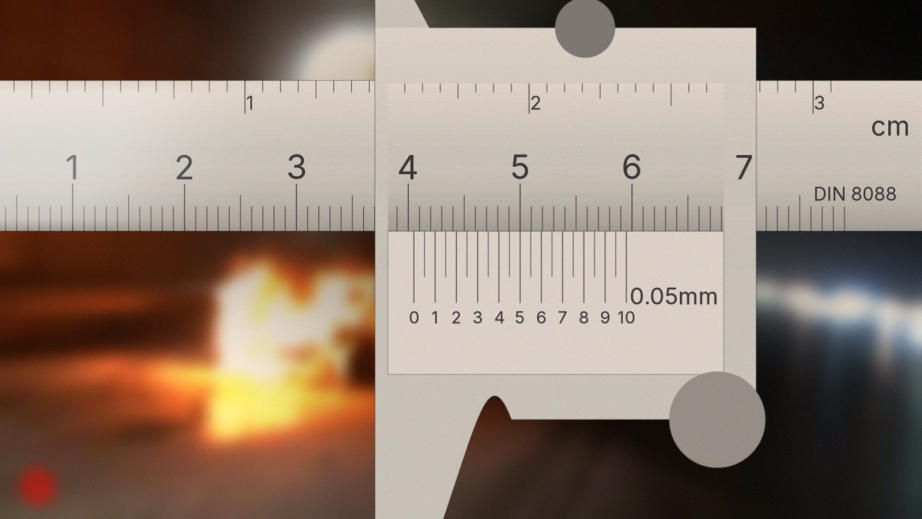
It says 40.5 mm
